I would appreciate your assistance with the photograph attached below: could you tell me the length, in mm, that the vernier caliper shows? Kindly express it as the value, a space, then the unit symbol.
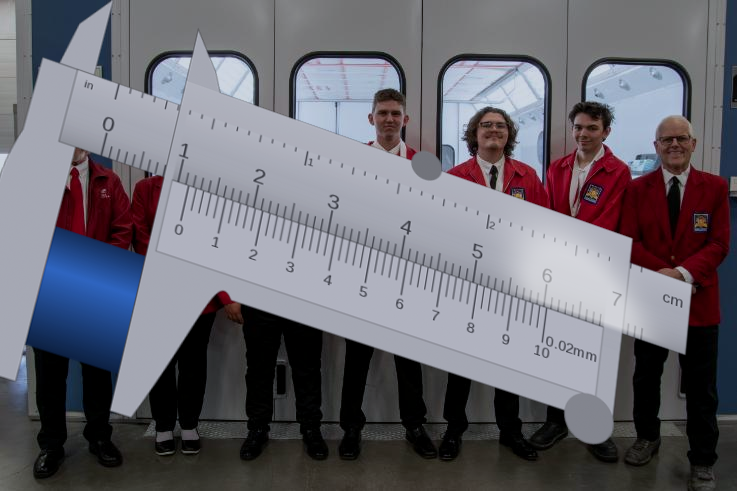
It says 11.4 mm
